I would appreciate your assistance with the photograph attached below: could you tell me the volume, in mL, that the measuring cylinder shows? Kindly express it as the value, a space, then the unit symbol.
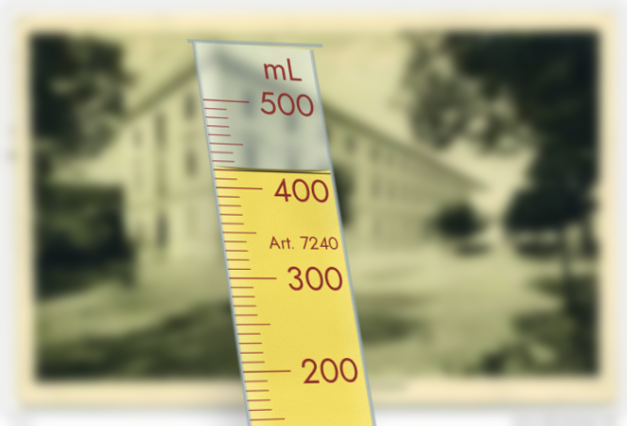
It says 420 mL
